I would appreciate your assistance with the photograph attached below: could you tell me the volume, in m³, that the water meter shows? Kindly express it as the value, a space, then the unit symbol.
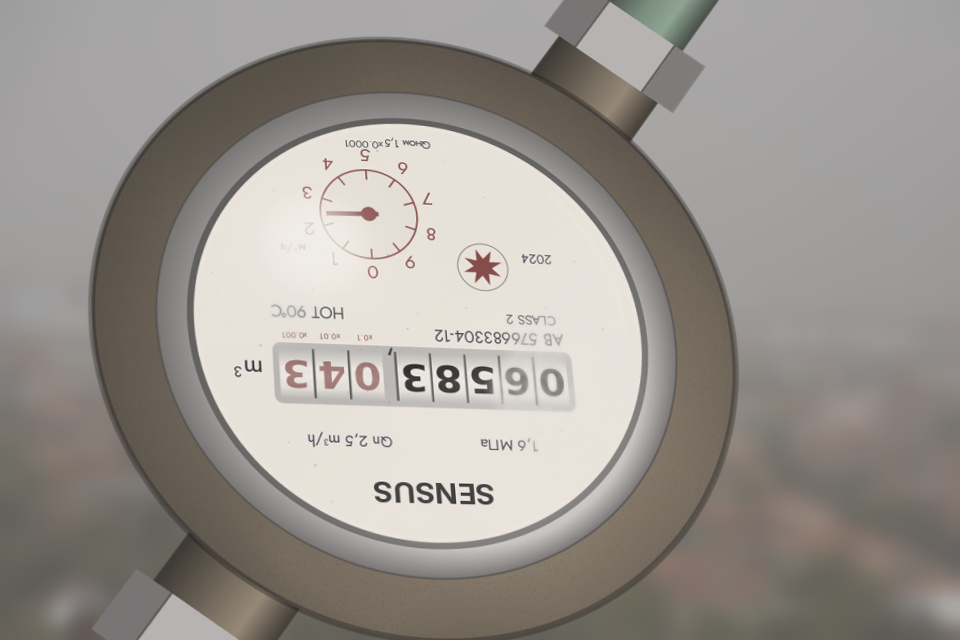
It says 6583.0432 m³
